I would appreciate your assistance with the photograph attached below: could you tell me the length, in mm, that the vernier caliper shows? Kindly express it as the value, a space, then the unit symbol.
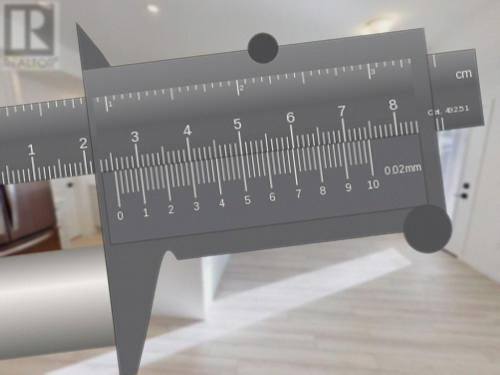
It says 25.5 mm
